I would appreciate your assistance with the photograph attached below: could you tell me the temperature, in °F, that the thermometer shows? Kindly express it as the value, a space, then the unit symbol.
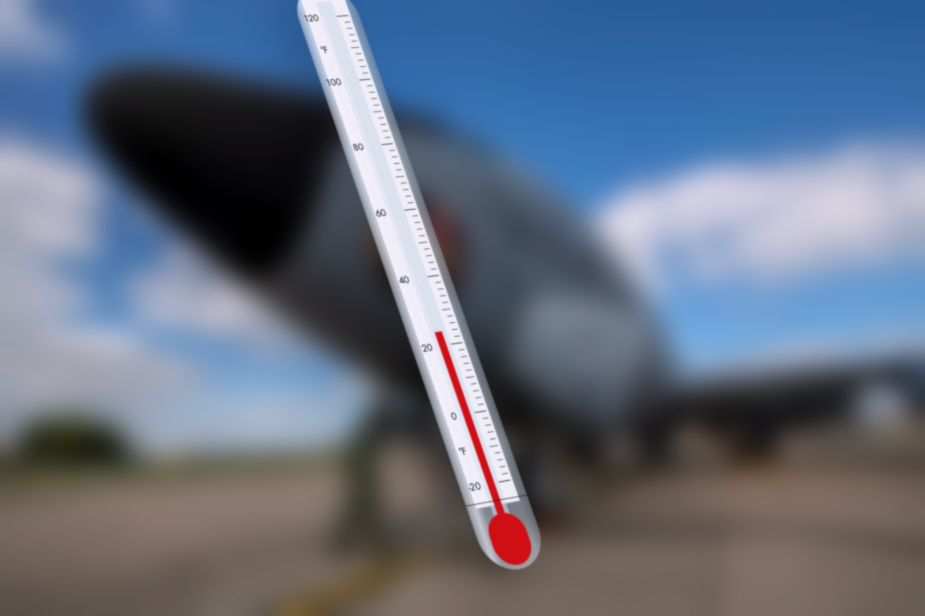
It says 24 °F
